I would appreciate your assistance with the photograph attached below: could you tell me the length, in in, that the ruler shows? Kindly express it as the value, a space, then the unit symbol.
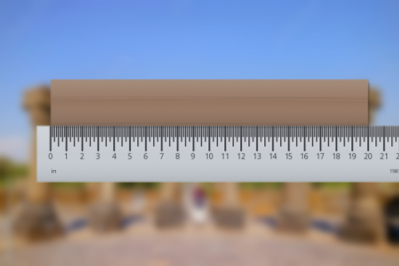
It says 20 in
